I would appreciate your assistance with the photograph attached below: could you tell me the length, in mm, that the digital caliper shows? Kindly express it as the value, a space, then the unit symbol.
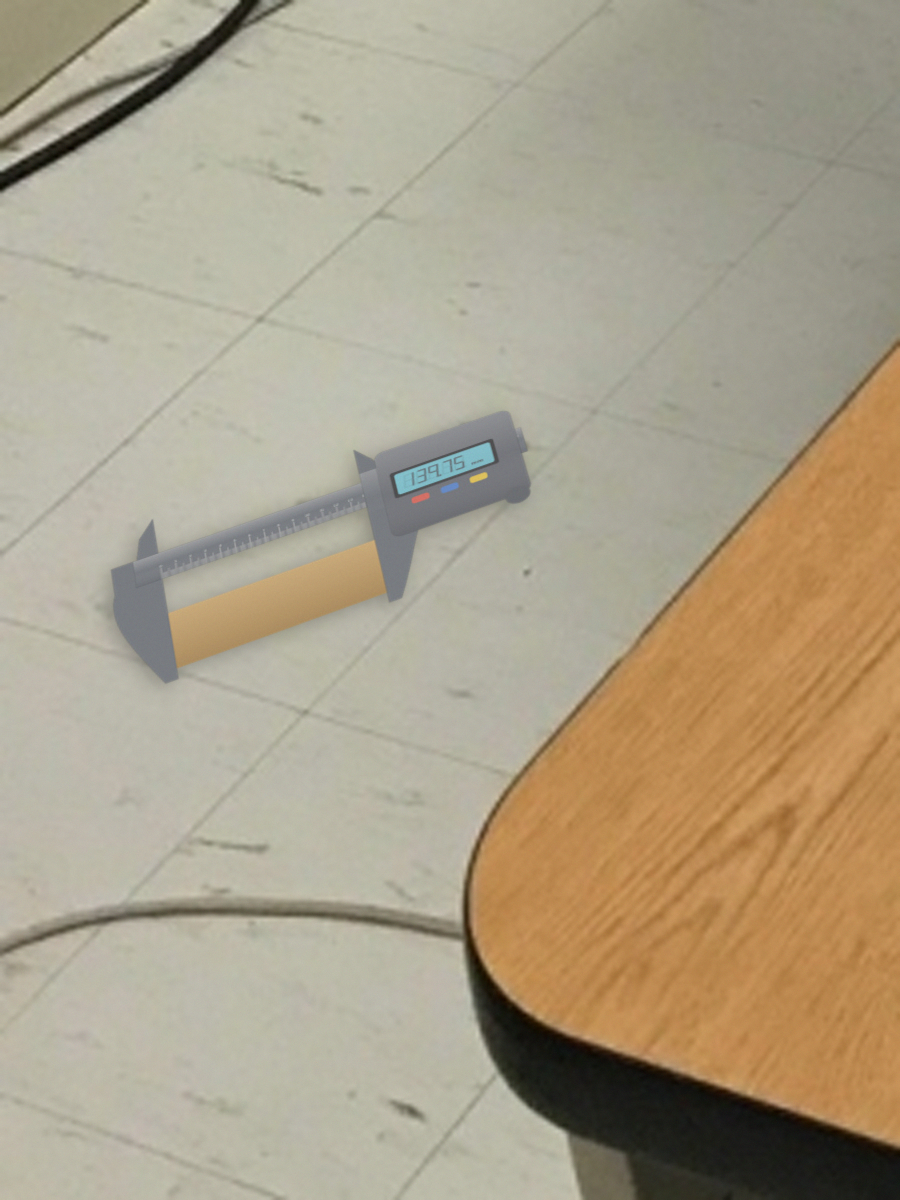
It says 139.75 mm
